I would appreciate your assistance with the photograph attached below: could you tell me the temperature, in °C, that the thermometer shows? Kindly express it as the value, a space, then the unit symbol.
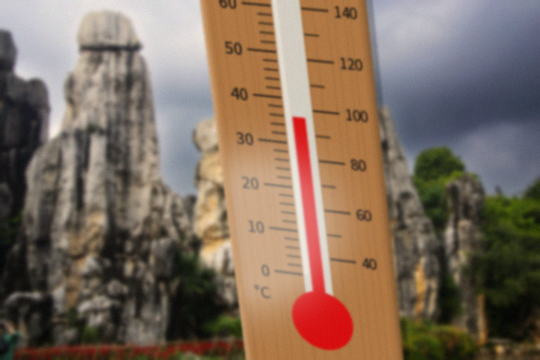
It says 36 °C
